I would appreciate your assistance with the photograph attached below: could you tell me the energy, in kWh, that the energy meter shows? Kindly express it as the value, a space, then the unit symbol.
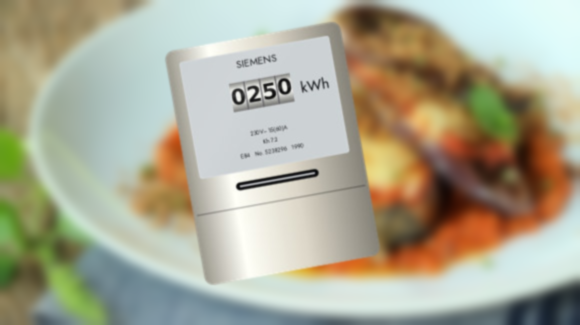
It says 250 kWh
